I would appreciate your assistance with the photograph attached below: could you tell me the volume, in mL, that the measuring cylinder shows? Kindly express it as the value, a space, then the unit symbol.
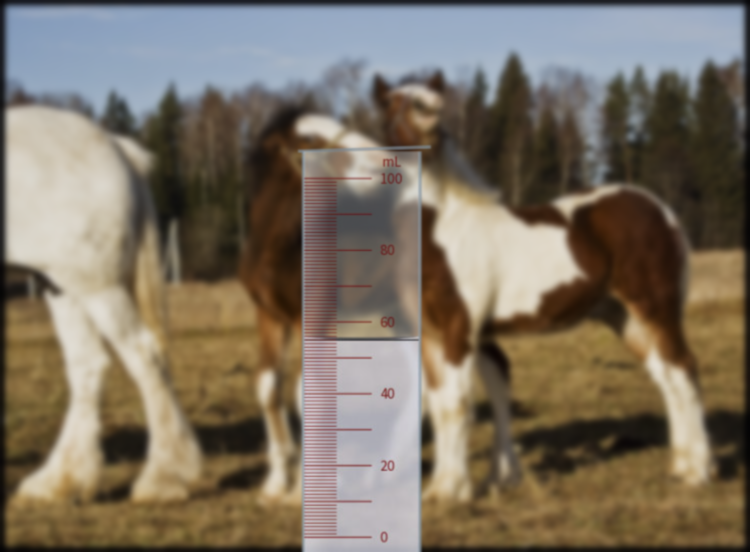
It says 55 mL
